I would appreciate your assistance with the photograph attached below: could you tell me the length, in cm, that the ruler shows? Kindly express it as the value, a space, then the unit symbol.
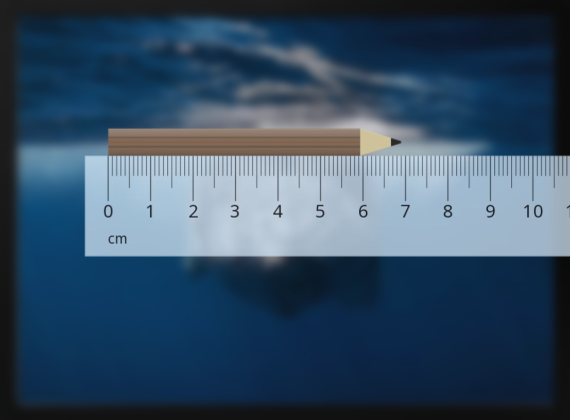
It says 6.9 cm
